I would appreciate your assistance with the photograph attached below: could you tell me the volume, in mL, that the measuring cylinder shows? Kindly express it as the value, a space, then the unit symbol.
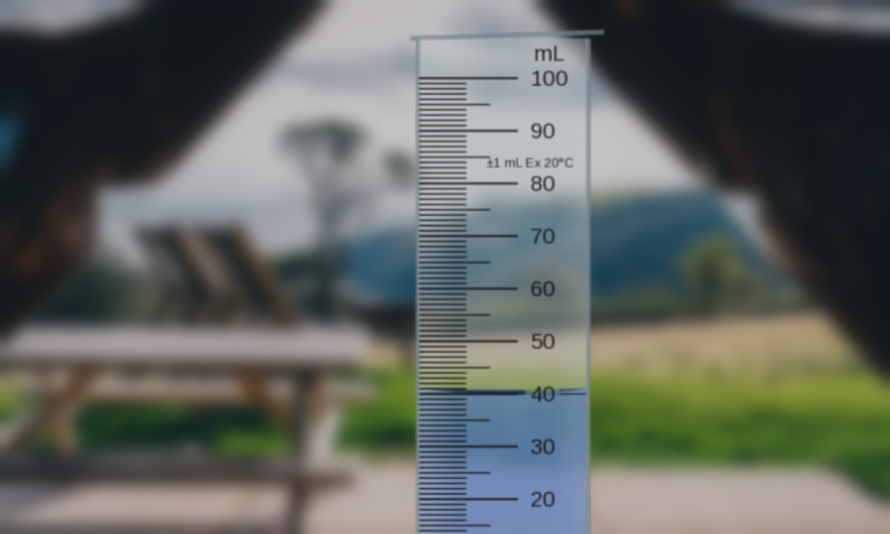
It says 40 mL
